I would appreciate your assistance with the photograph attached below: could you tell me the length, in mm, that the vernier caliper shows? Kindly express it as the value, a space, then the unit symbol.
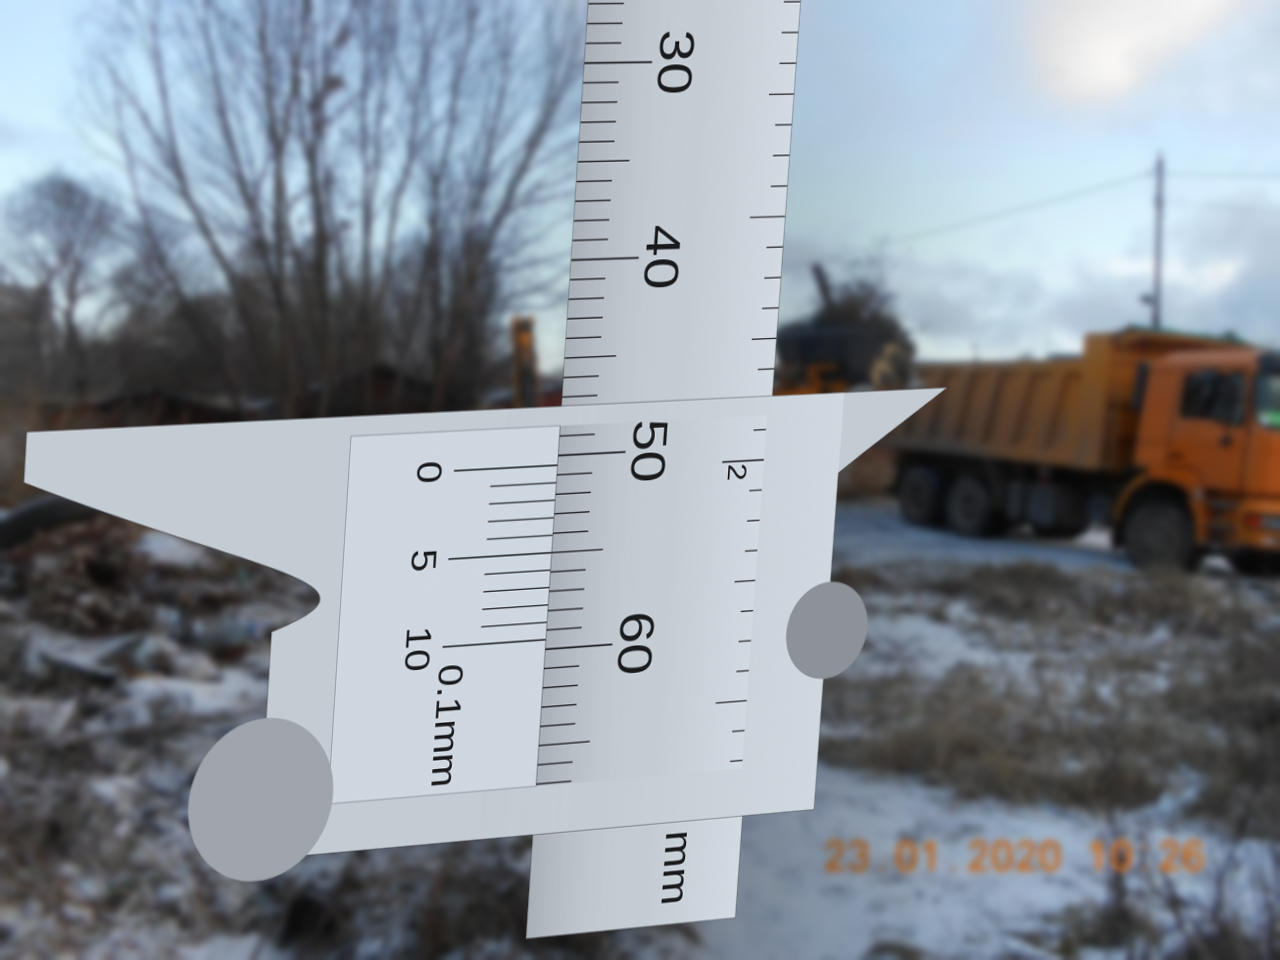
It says 50.5 mm
